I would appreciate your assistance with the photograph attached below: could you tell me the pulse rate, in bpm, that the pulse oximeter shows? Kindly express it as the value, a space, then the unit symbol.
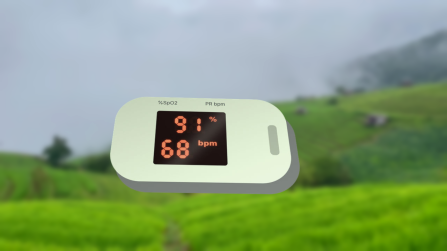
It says 68 bpm
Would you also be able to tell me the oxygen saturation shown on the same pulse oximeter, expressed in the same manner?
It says 91 %
